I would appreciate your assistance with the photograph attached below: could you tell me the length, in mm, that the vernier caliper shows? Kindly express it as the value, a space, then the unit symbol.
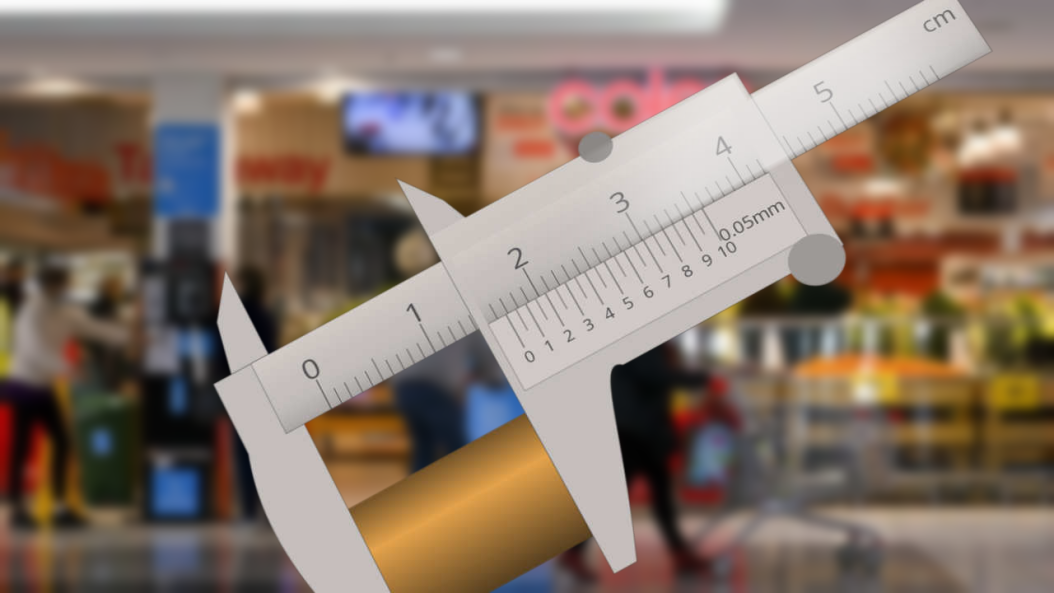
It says 16.8 mm
